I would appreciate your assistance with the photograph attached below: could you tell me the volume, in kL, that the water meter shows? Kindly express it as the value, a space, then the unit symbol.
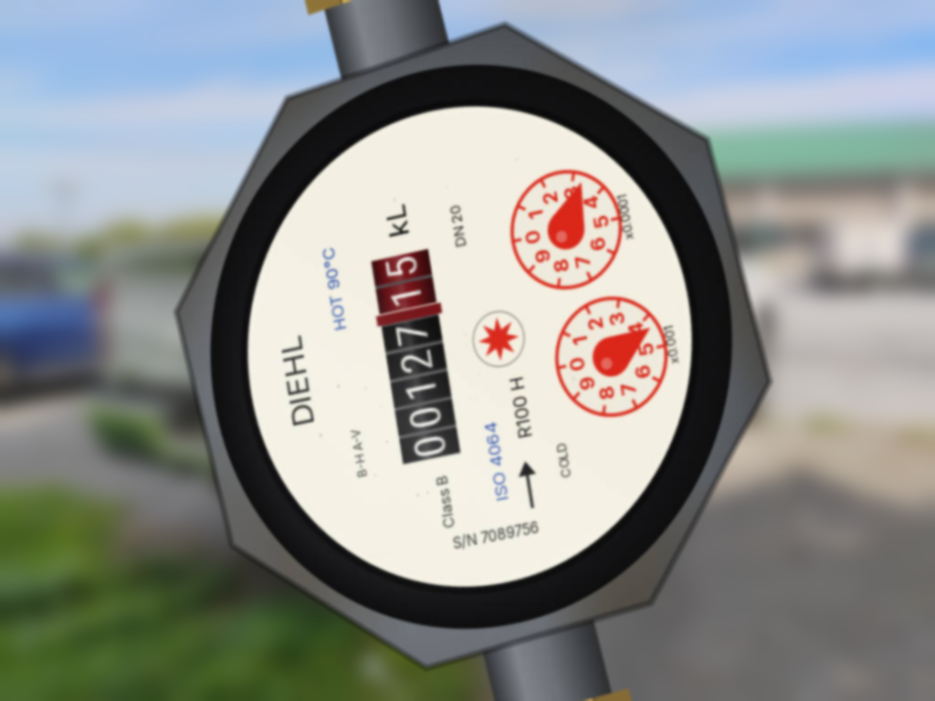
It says 127.1543 kL
